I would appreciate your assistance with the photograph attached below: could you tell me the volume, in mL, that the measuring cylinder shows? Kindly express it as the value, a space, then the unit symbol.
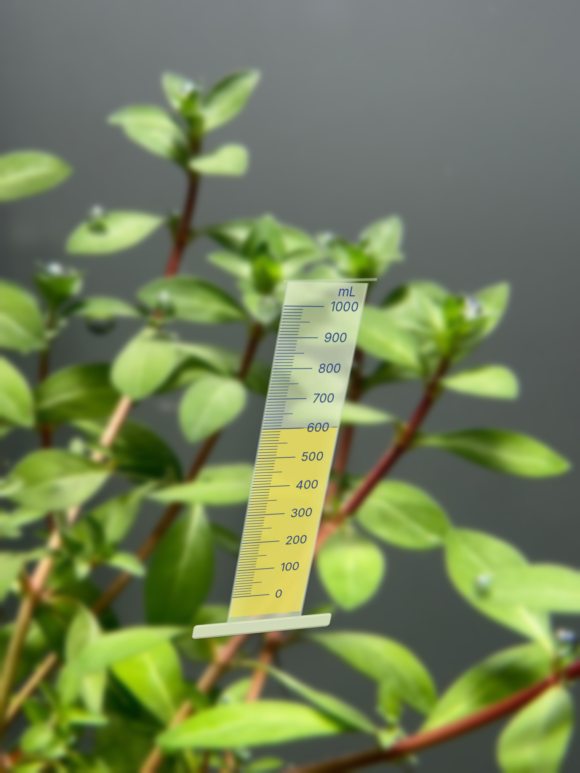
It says 600 mL
